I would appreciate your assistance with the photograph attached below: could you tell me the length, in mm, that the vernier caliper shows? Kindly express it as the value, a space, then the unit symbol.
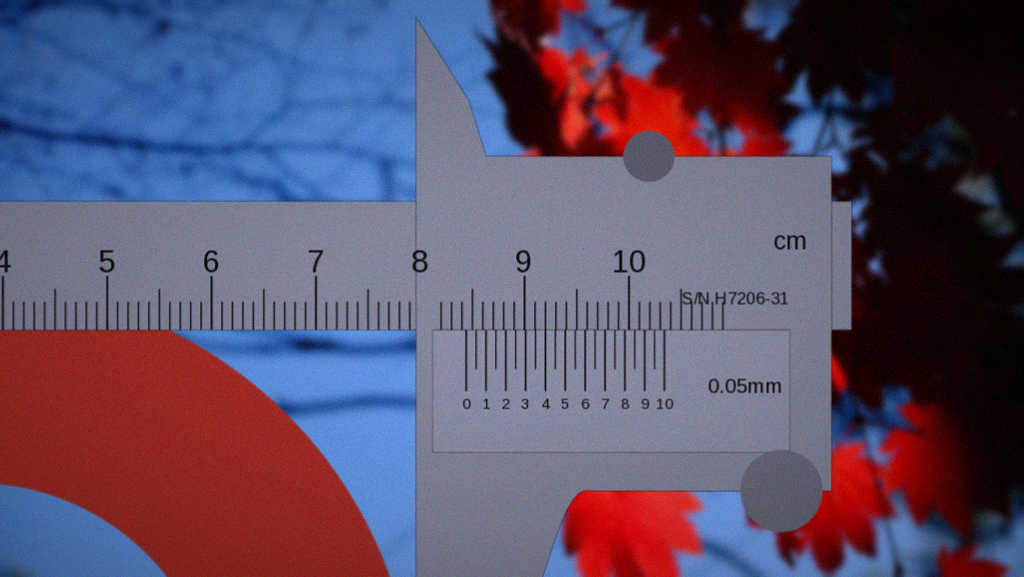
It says 84.4 mm
